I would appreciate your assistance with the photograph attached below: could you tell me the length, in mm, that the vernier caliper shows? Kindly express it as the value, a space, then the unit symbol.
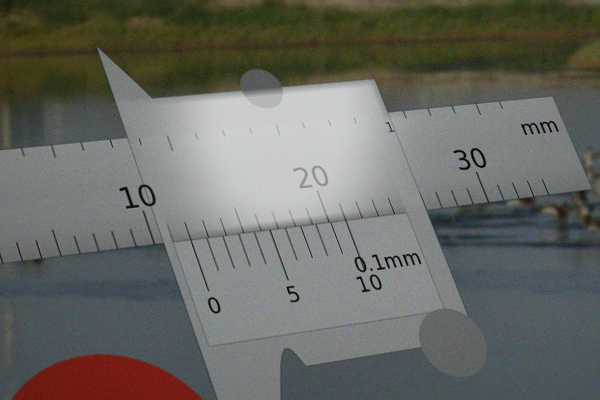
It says 12.0 mm
